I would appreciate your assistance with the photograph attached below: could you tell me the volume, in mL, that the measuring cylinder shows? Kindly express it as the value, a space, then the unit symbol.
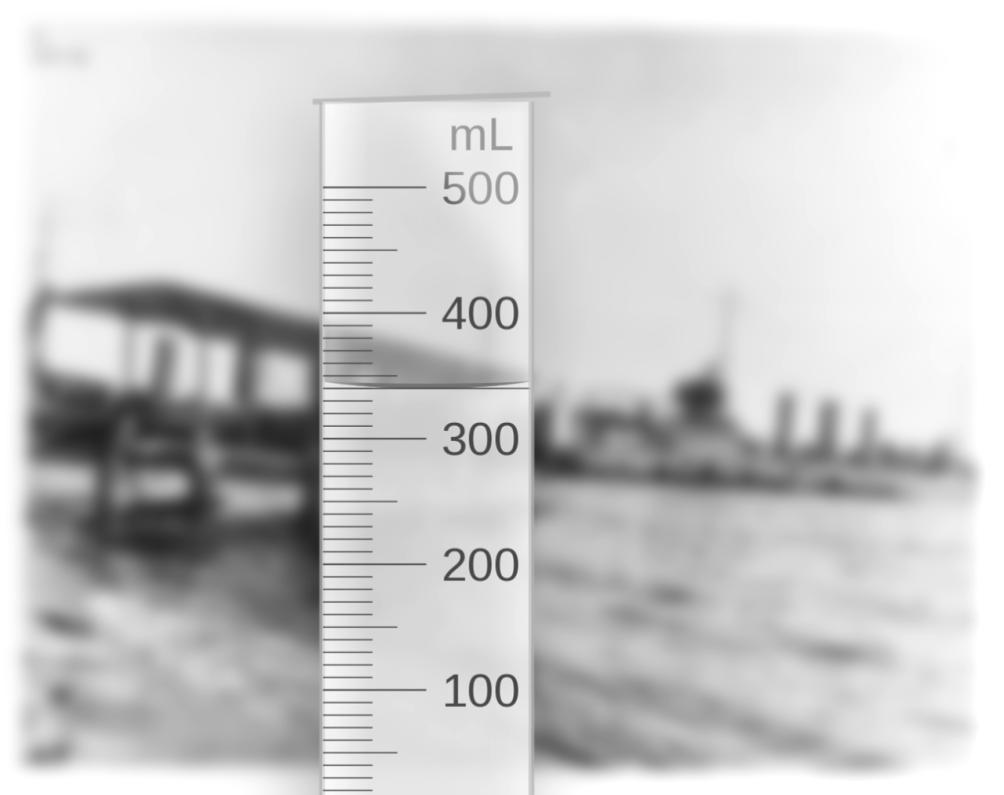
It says 340 mL
